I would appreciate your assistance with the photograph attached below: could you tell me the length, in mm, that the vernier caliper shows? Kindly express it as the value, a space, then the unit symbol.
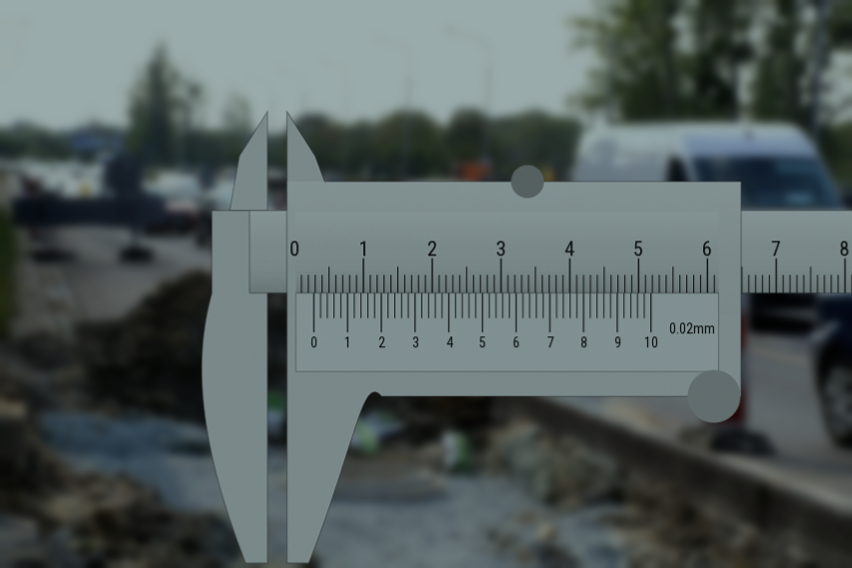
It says 2.8 mm
